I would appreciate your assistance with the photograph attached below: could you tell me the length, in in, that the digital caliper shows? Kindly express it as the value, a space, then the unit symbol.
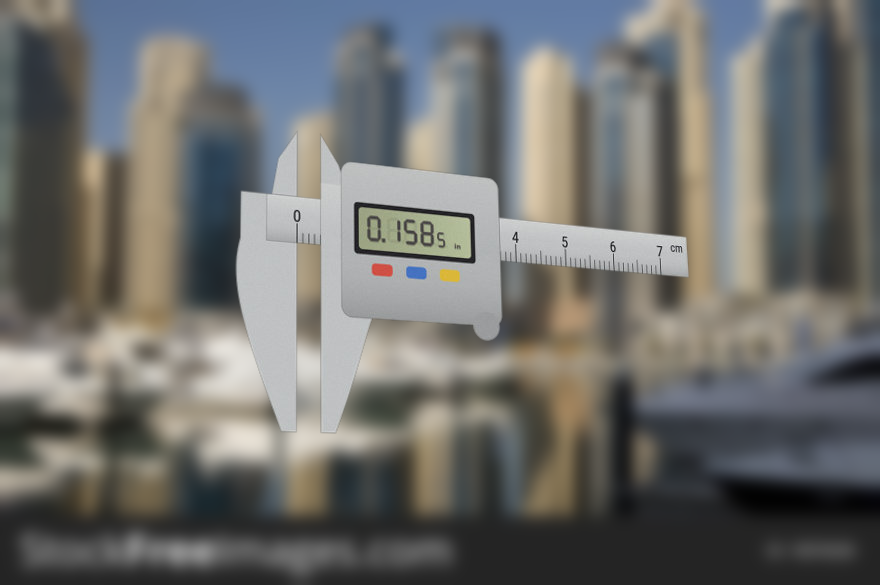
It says 0.1585 in
